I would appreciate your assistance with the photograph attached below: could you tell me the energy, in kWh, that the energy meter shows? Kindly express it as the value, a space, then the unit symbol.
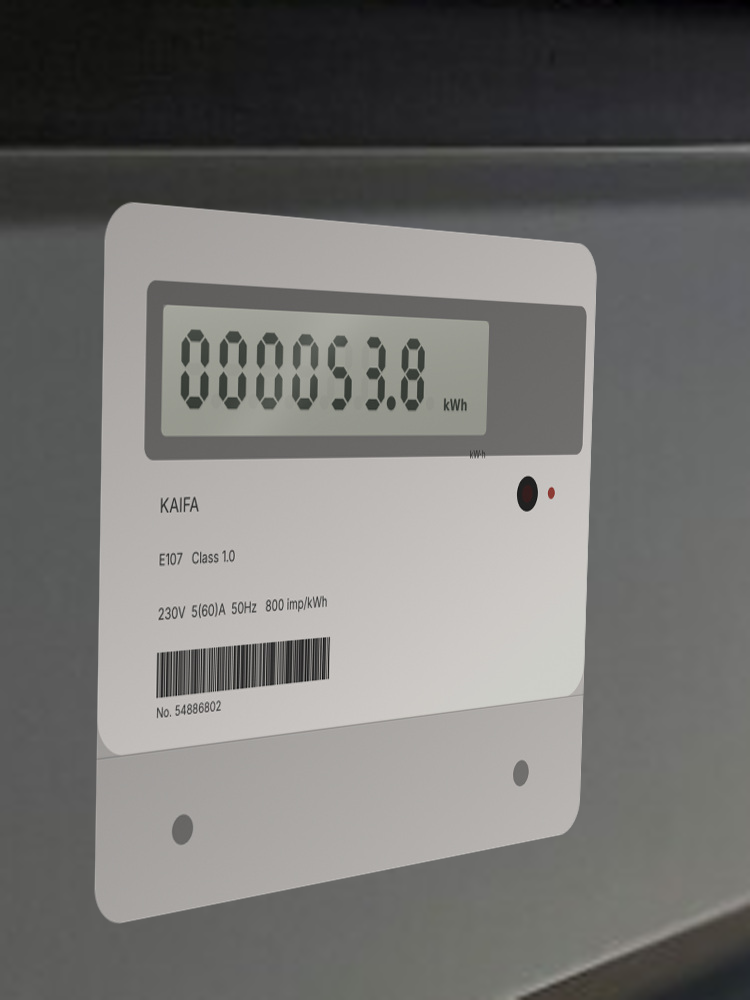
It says 53.8 kWh
